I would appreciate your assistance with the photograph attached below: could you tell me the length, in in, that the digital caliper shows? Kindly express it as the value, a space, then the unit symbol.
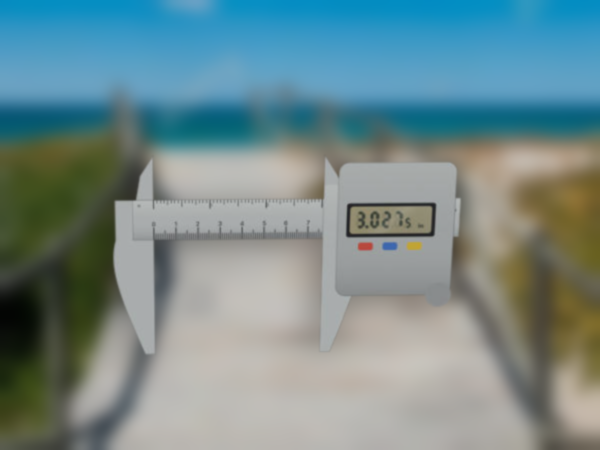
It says 3.0275 in
